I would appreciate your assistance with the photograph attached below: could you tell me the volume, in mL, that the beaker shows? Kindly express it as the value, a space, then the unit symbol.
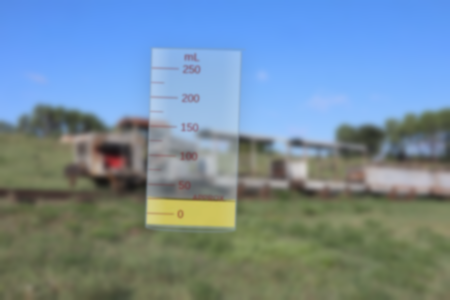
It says 25 mL
